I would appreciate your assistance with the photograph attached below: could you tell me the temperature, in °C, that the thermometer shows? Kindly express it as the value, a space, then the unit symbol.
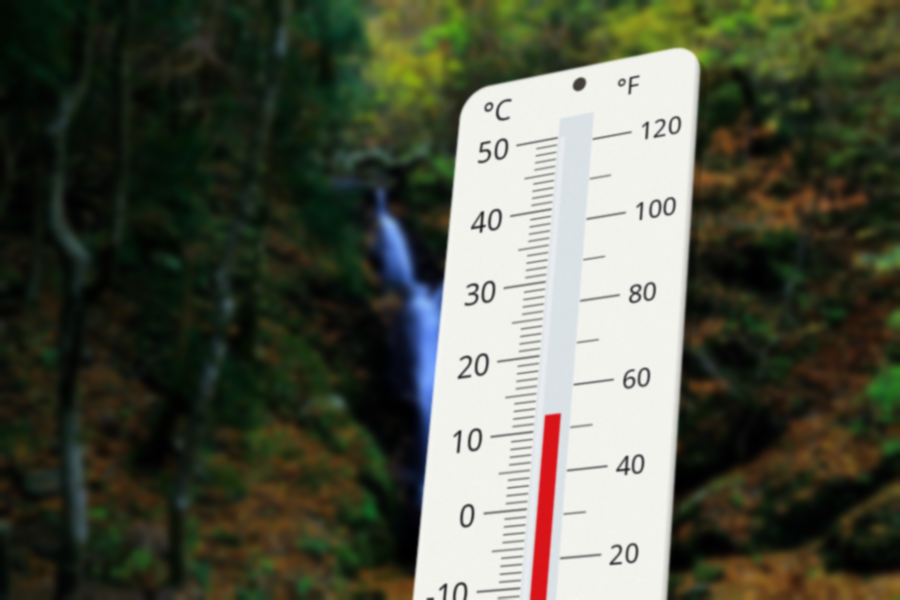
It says 12 °C
